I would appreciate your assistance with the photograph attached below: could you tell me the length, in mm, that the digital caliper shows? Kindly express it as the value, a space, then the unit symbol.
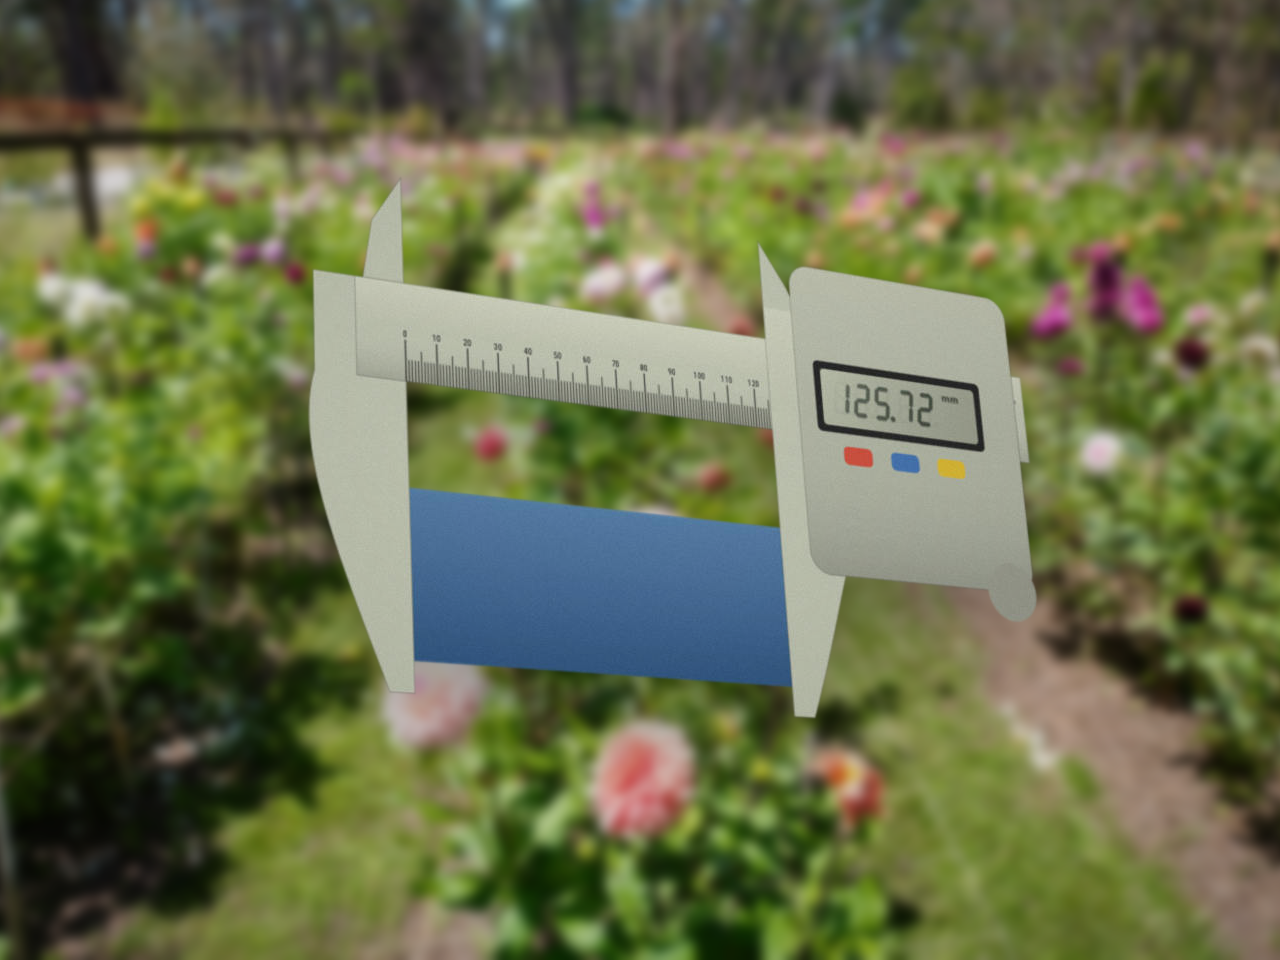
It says 125.72 mm
